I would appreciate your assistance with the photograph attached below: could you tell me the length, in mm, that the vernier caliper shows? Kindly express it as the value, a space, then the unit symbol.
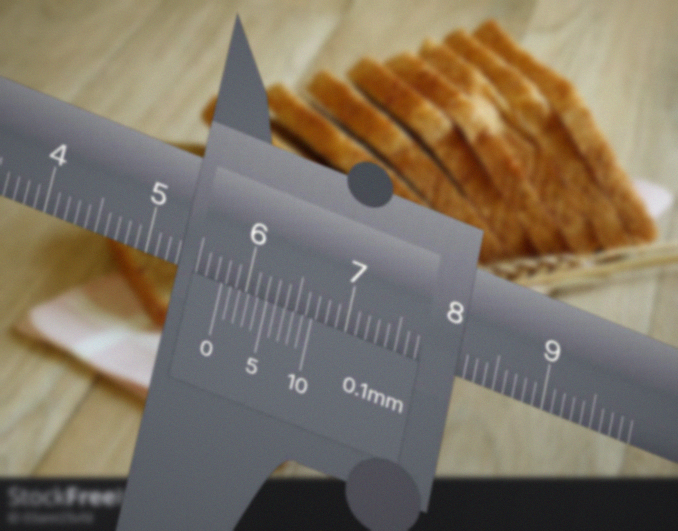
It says 57.6 mm
